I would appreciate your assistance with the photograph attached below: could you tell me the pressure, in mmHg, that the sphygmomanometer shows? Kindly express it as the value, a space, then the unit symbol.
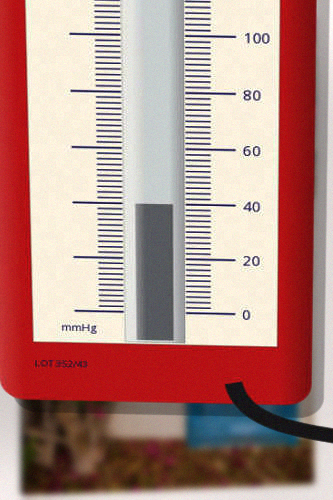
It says 40 mmHg
